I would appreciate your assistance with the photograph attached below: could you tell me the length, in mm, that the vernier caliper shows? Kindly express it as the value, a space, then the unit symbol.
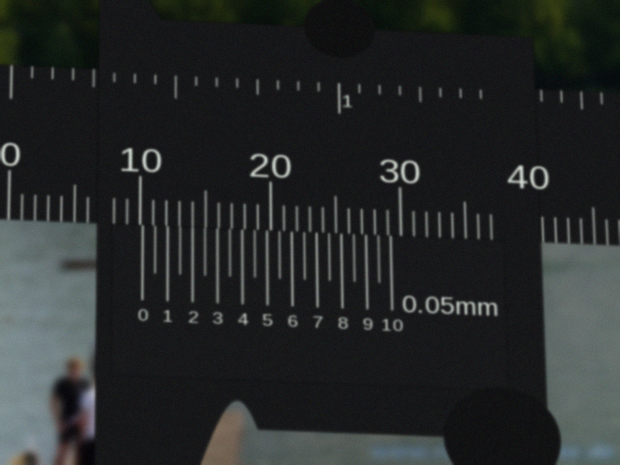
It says 10.2 mm
